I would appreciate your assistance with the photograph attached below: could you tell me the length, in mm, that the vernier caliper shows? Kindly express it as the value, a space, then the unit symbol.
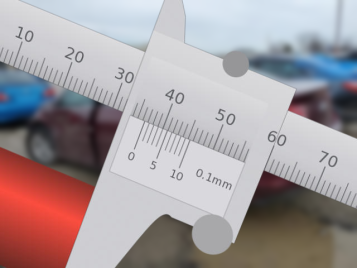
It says 36.4 mm
